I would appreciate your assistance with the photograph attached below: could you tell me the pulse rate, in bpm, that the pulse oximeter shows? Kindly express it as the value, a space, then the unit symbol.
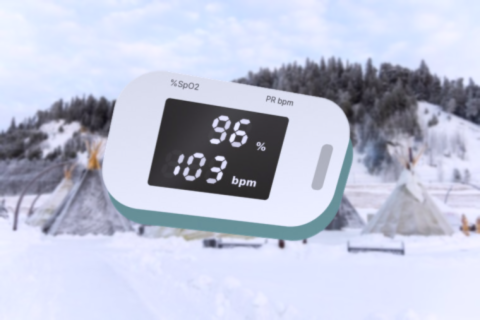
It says 103 bpm
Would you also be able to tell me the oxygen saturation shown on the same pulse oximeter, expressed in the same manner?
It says 96 %
